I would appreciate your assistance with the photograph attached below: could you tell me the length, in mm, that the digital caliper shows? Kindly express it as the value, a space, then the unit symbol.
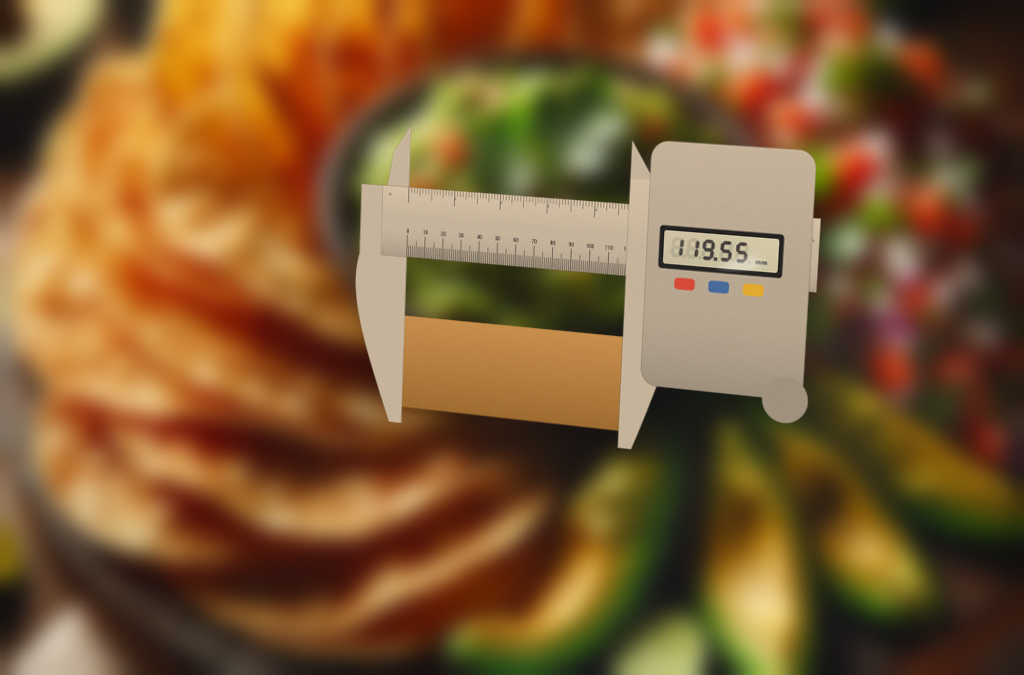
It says 119.55 mm
